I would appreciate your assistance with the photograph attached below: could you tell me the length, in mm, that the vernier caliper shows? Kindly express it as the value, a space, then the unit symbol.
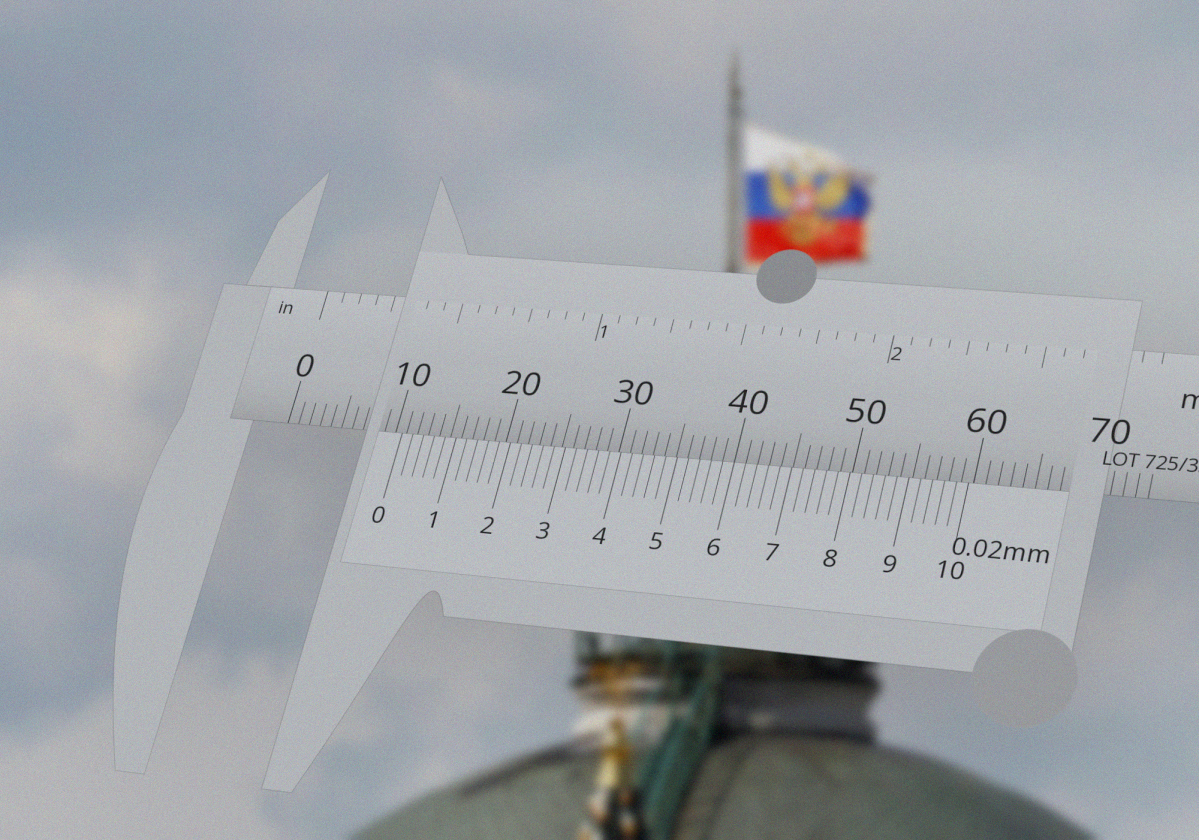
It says 10.6 mm
